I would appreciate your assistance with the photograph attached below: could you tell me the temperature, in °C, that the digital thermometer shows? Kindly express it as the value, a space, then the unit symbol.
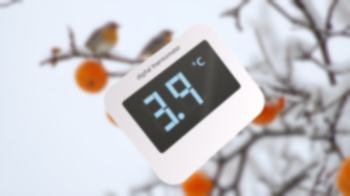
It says 3.9 °C
